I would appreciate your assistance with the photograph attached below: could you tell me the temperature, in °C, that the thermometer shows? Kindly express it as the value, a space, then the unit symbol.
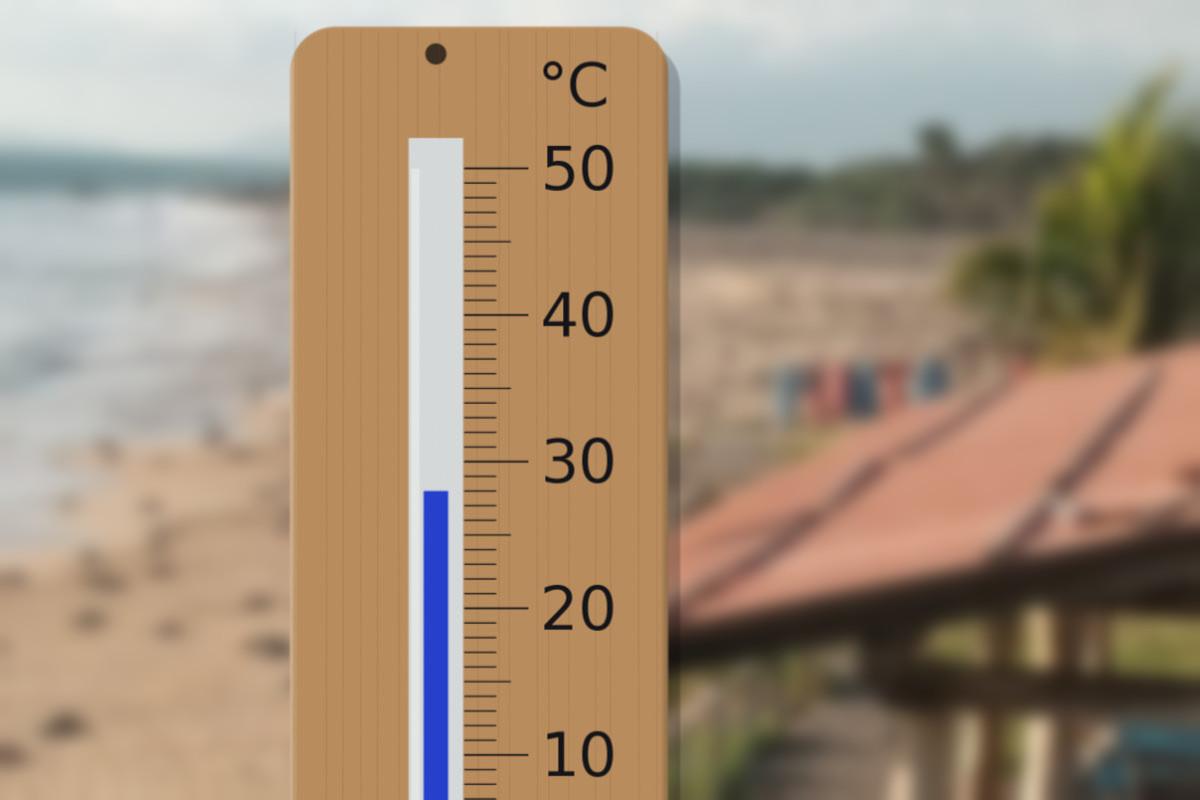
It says 28 °C
